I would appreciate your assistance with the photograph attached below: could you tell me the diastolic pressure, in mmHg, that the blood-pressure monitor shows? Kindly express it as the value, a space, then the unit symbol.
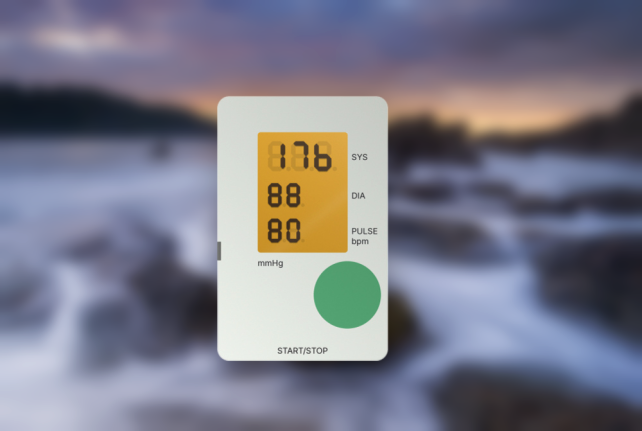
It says 88 mmHg
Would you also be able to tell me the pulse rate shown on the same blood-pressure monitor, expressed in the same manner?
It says 80 bpm
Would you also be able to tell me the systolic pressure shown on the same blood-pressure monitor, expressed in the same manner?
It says 176 mmHg
